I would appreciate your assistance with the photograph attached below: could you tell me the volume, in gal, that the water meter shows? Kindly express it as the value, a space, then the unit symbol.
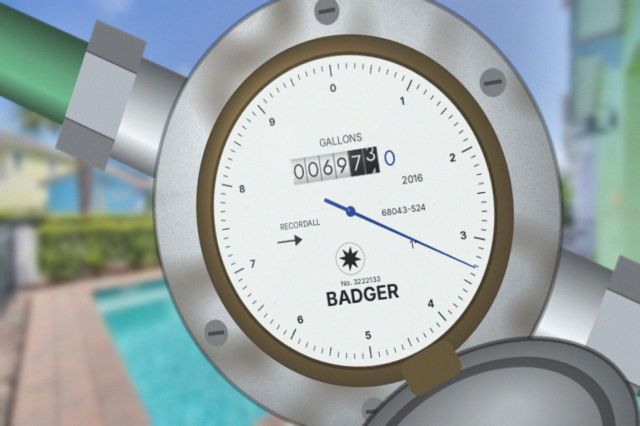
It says 69733.3 gal
